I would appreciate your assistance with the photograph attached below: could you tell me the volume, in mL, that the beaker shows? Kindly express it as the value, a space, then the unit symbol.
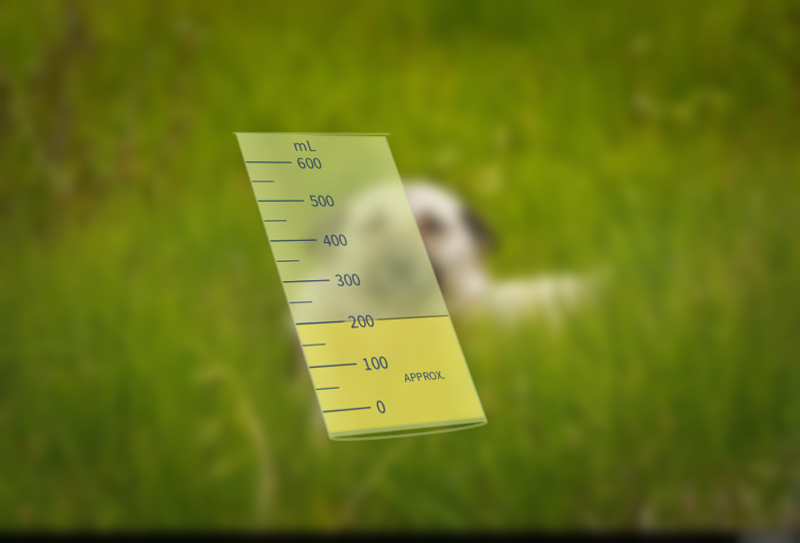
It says 200 mL
